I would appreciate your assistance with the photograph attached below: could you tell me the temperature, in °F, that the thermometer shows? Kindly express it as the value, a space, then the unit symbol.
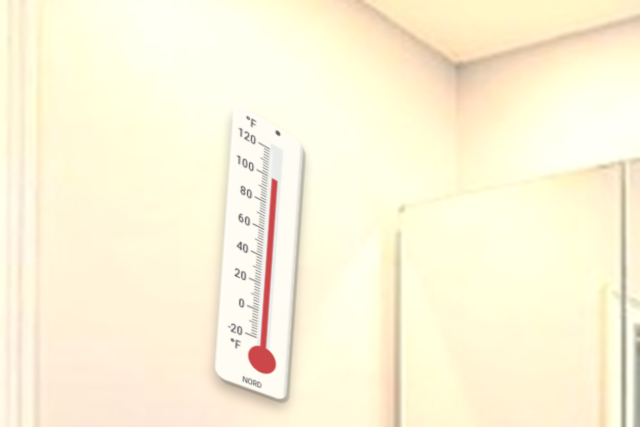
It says 100 °F
